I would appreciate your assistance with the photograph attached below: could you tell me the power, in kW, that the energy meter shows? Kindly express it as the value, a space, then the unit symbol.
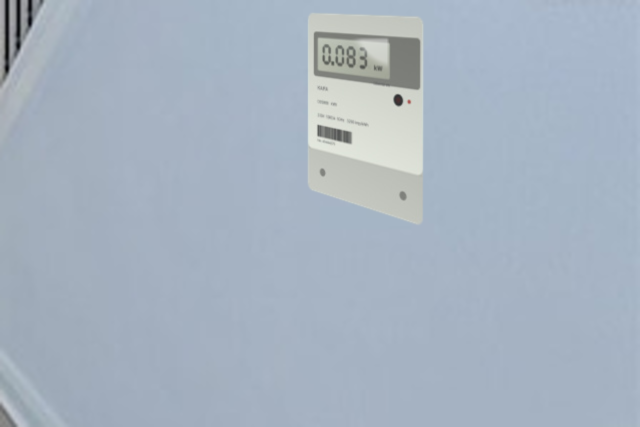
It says 0.083 kW
